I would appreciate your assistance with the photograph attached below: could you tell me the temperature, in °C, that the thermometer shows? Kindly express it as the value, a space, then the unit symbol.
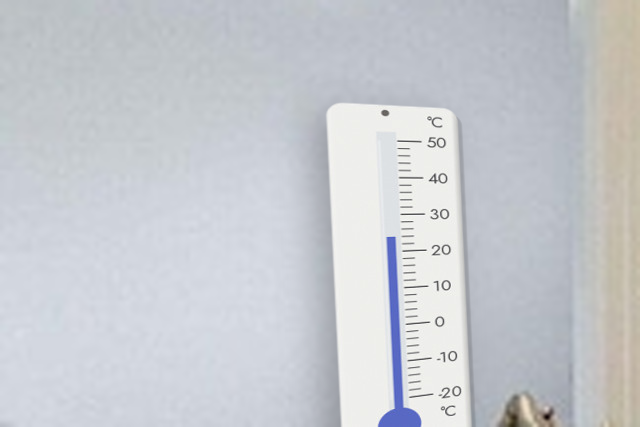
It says 24 °C
